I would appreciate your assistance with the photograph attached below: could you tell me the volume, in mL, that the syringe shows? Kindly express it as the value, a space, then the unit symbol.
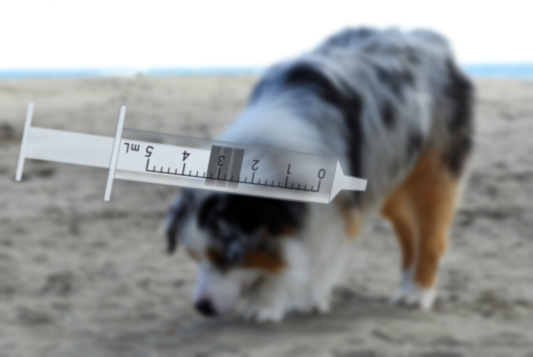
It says 2.4 mL
